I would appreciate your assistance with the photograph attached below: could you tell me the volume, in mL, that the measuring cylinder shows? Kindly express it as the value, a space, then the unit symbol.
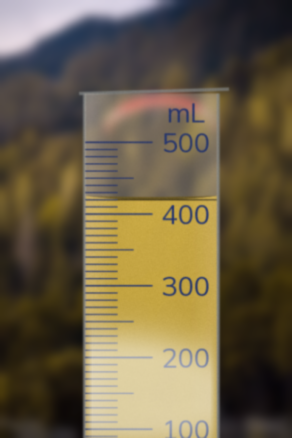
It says 420 mL
